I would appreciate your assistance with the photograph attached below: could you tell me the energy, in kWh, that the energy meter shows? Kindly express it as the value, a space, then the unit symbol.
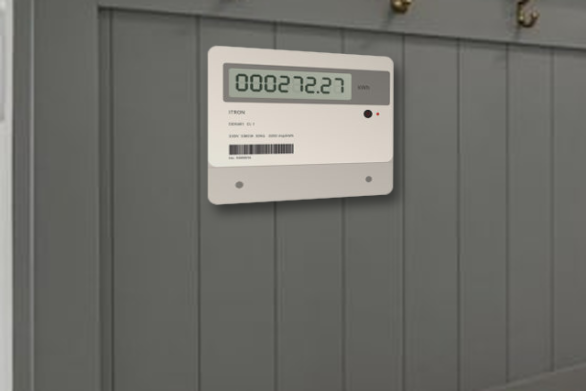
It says 272.27 kWh
